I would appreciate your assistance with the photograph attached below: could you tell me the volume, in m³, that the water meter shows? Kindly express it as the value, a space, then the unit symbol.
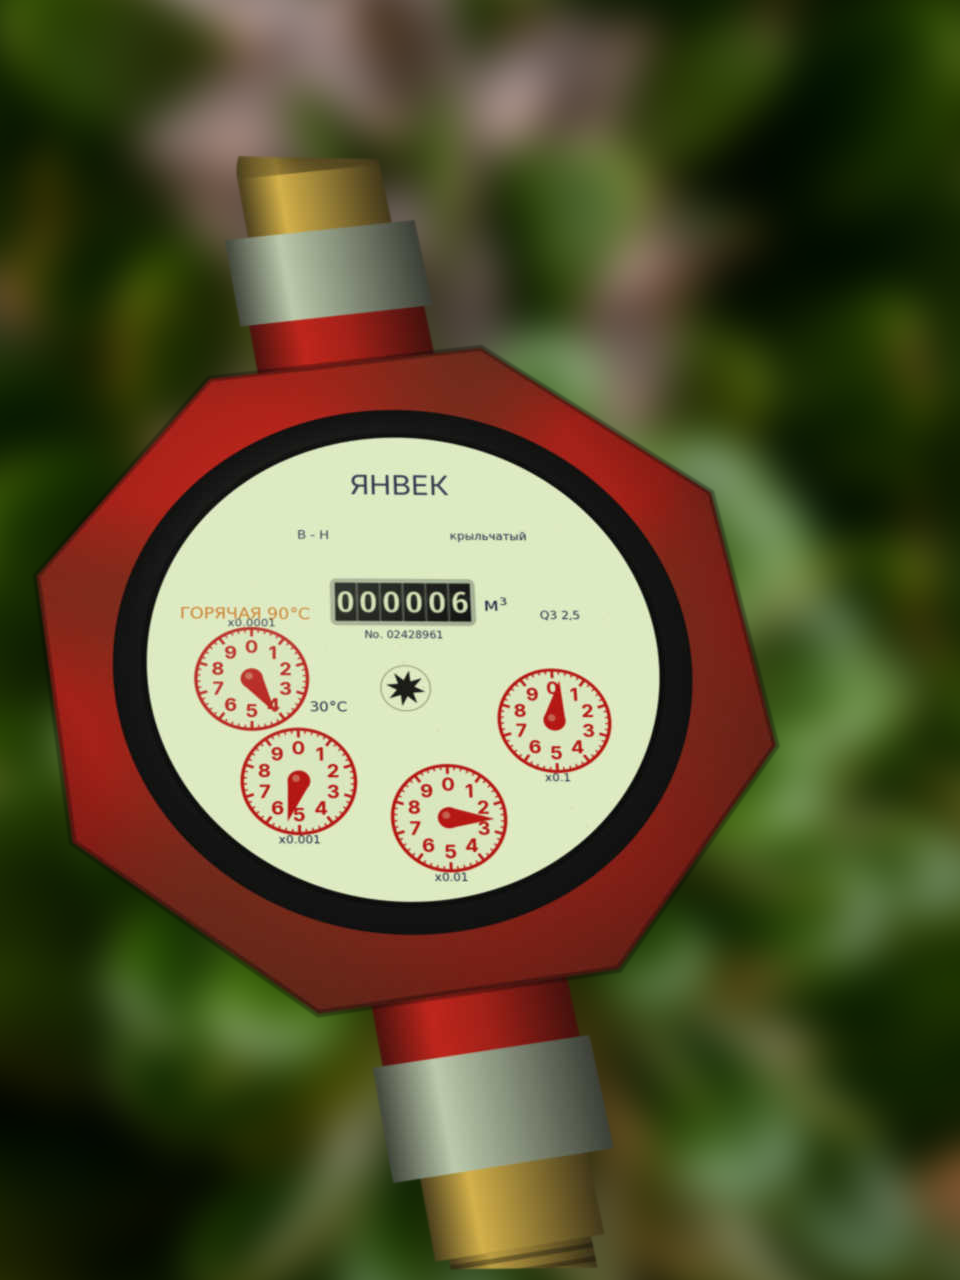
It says 6.0254 m³
